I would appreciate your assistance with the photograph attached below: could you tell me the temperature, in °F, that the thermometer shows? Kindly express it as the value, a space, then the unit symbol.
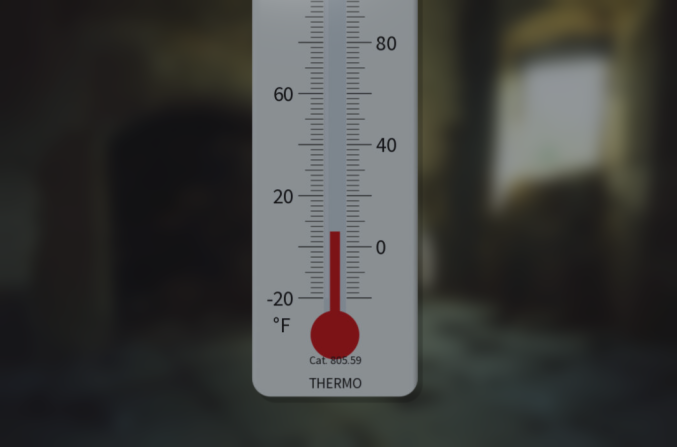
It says 6 °F
